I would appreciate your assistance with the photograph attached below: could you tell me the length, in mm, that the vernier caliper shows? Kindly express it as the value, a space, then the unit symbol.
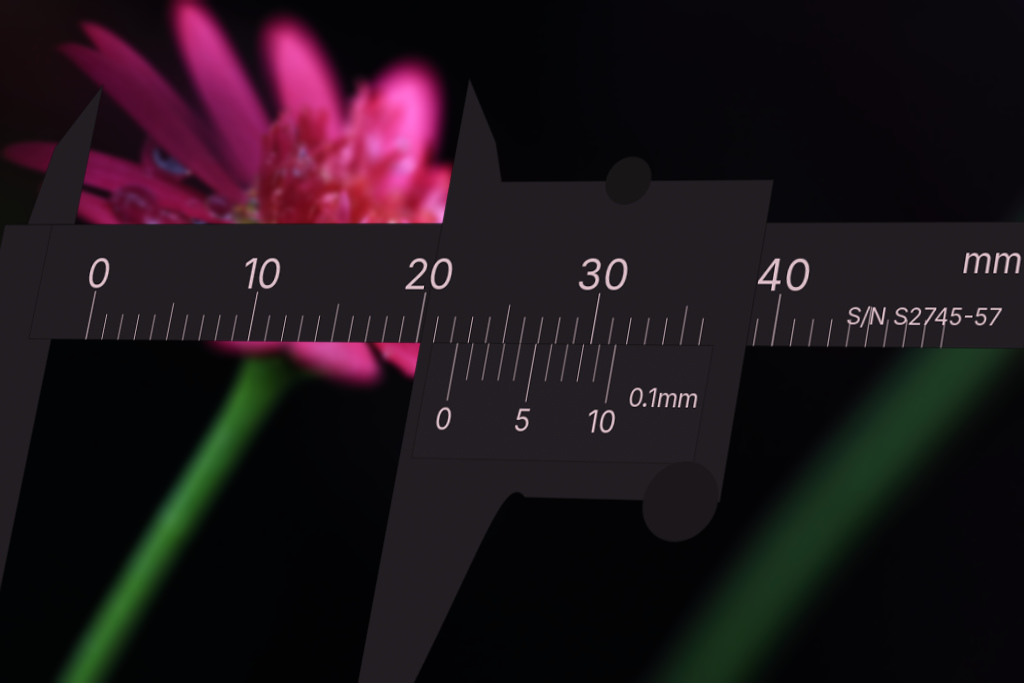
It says 22.4 mm
